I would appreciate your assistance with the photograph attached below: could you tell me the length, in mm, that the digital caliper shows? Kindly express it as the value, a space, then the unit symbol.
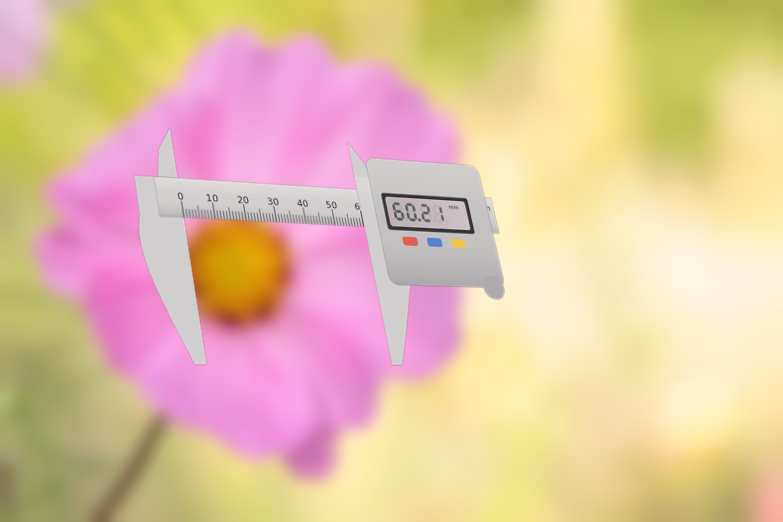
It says 60.21 mm
